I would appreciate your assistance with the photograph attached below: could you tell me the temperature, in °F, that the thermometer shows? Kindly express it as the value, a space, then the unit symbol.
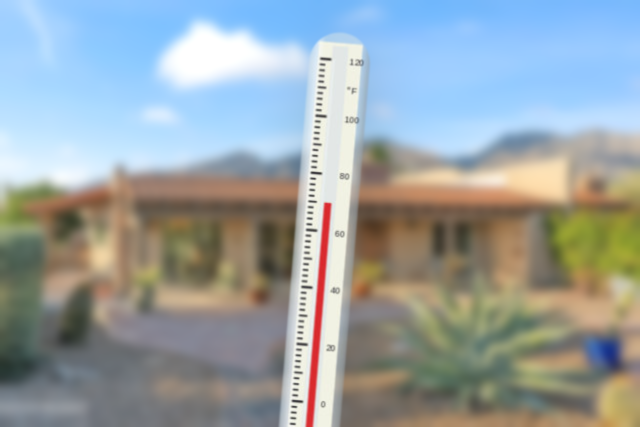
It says 70 °F
